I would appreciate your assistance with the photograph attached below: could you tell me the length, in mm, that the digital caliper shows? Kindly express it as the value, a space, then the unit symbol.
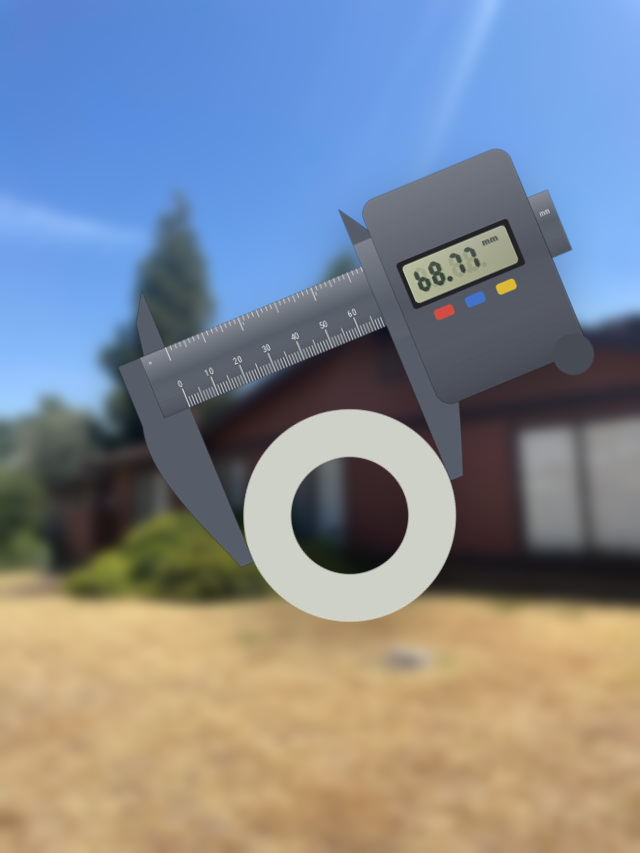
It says 68.77 mm
